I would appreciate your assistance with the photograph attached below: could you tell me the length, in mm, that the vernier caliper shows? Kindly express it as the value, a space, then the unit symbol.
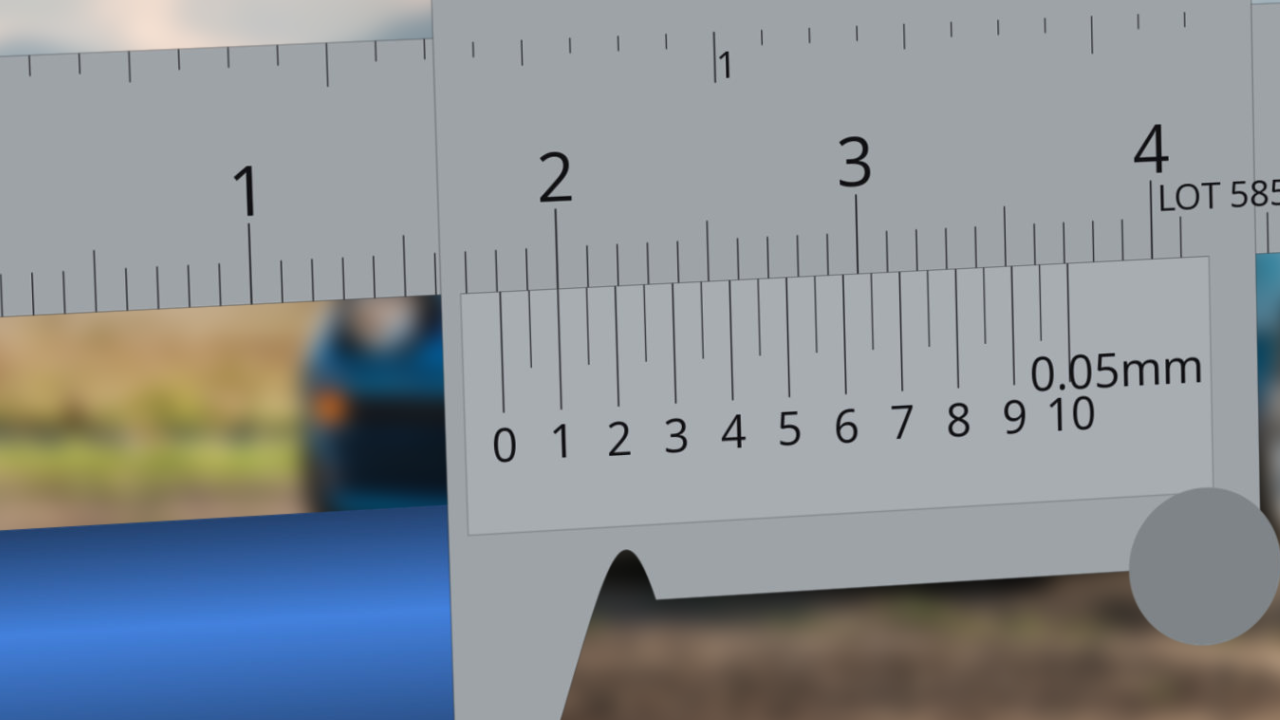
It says 18.10 mm
